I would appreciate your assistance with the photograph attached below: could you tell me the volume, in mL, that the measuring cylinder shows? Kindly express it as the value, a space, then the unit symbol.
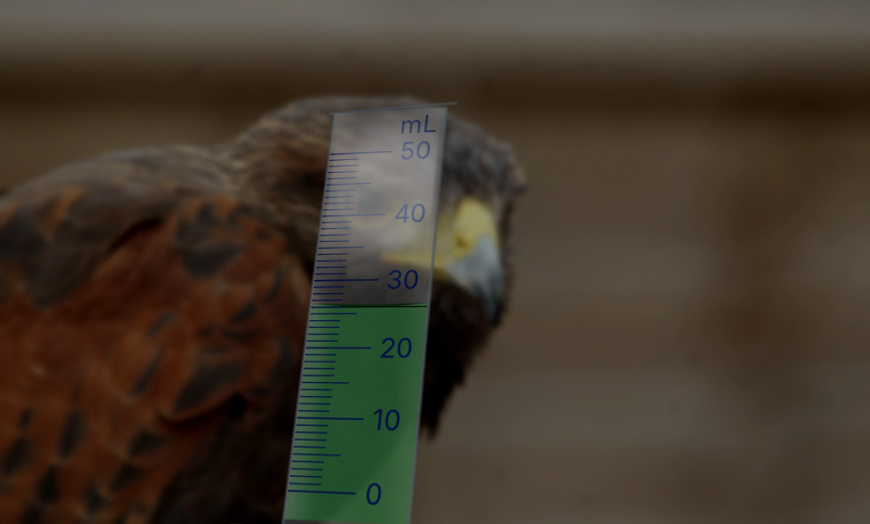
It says 26 mL
